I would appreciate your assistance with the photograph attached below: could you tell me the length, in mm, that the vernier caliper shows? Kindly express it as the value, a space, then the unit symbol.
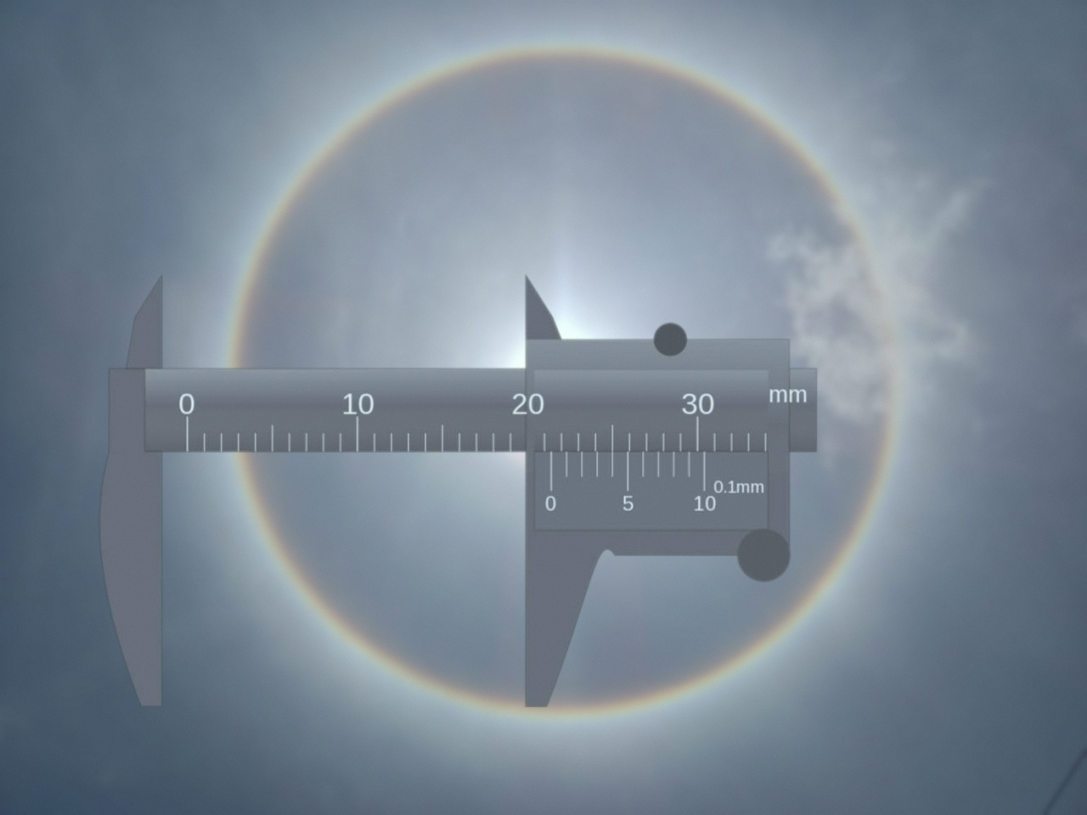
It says 21.4 mm
